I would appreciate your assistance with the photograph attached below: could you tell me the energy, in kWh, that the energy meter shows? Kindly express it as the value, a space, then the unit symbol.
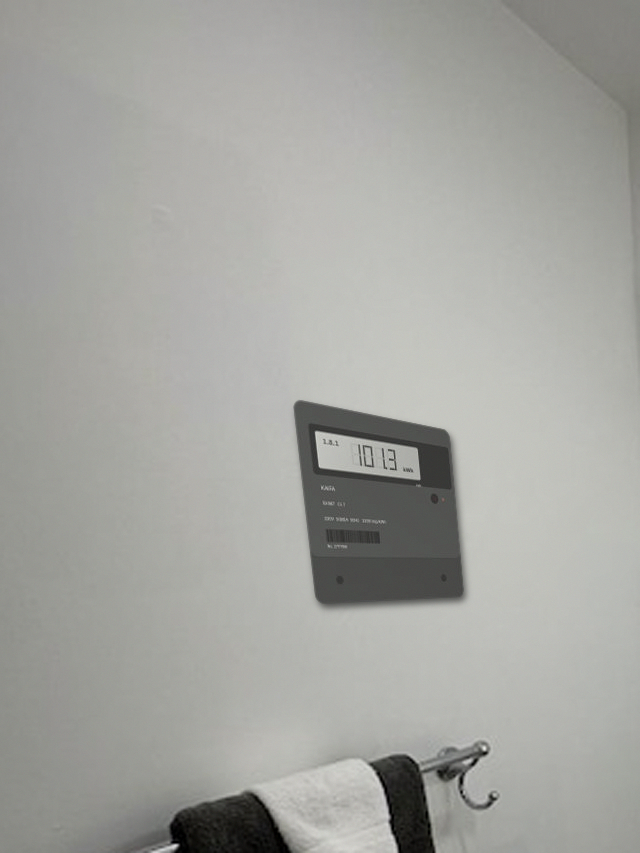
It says 101.3 kWh
